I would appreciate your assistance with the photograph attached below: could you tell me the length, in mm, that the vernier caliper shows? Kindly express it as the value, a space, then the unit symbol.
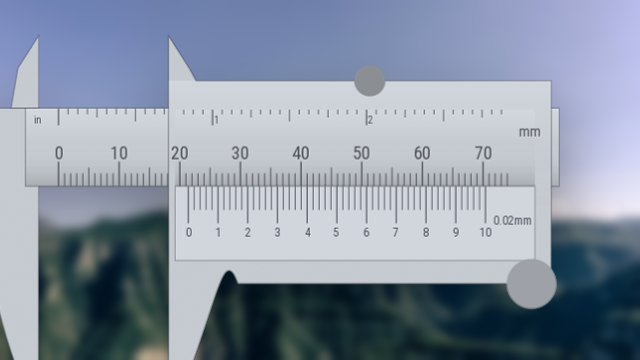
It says 21.4 mm
